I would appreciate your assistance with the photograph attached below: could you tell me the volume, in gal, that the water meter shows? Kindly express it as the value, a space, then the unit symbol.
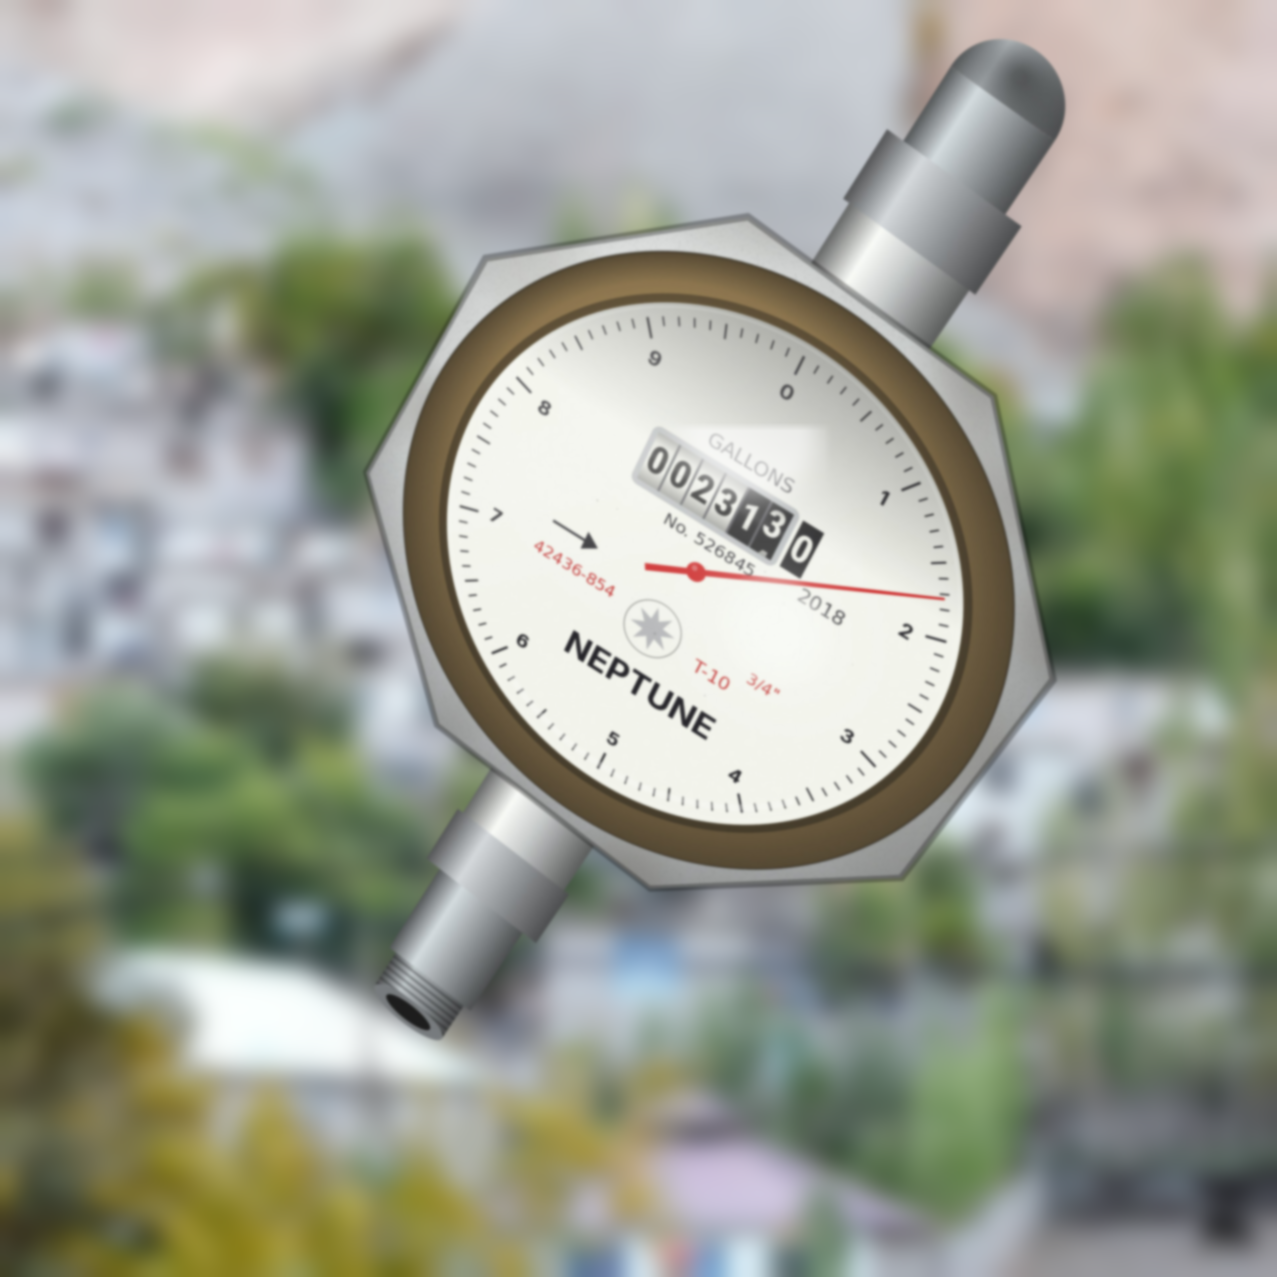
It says 23131.7 gal
